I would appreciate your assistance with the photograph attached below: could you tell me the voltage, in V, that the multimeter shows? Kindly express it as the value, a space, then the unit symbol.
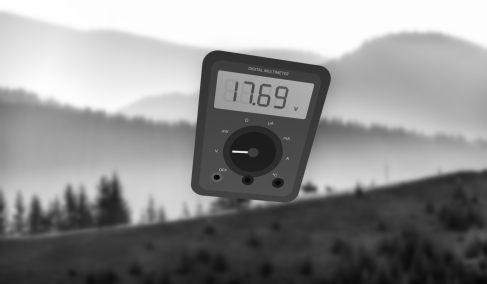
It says 17.69 V
